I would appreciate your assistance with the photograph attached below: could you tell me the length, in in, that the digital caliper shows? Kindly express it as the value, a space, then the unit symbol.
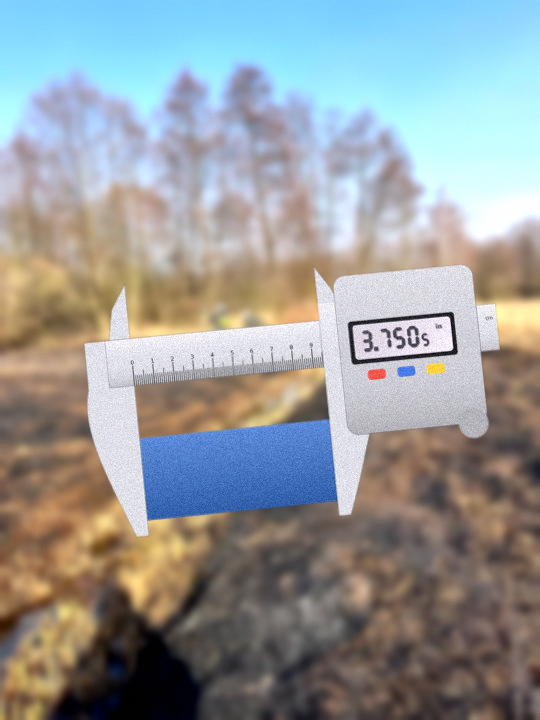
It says 3.7505 in
